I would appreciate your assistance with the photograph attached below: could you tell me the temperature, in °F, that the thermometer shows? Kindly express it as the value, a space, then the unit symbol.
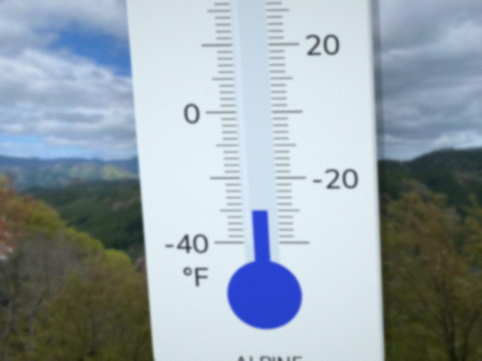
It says -30 °F
